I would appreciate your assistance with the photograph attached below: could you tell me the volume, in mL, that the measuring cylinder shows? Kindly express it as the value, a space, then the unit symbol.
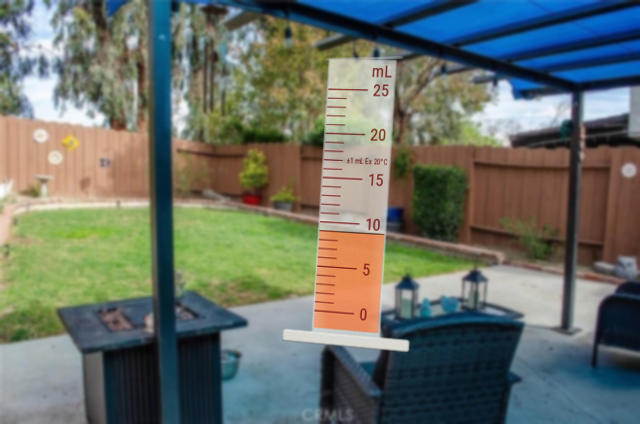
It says 9 mL
